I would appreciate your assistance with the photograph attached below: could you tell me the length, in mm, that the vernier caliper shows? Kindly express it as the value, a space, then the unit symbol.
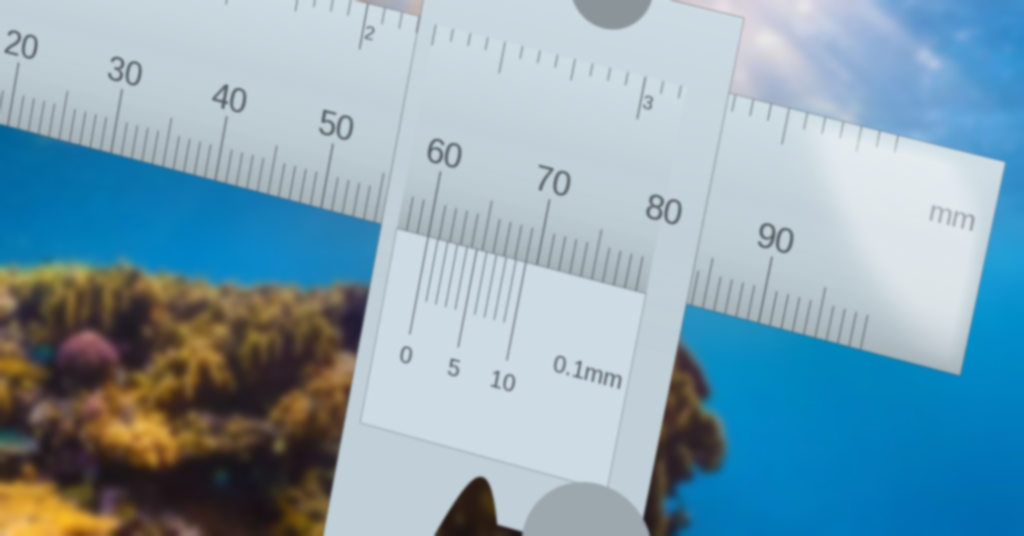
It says 60.0 mm
